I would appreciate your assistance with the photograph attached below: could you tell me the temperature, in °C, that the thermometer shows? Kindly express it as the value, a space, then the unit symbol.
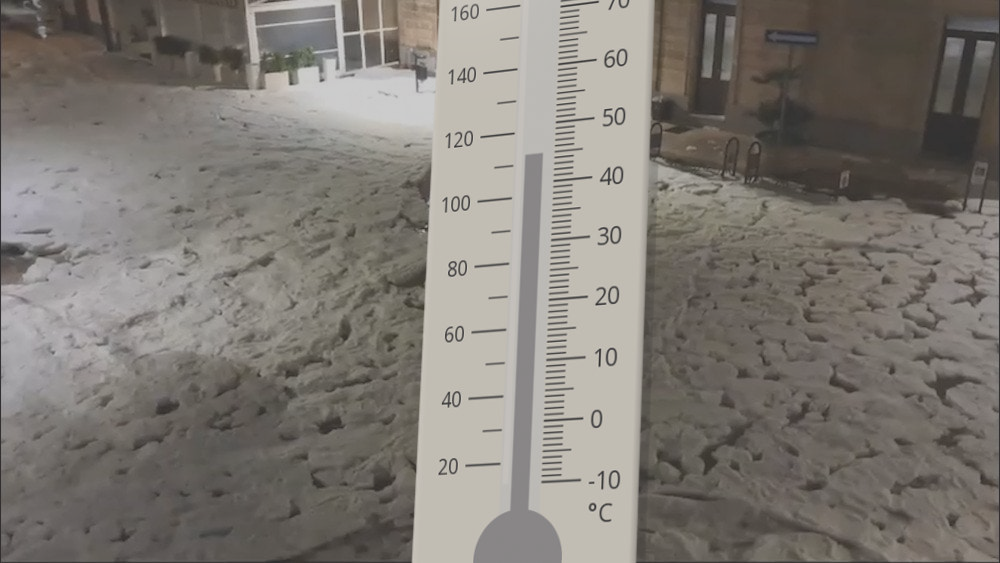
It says 45 °C
